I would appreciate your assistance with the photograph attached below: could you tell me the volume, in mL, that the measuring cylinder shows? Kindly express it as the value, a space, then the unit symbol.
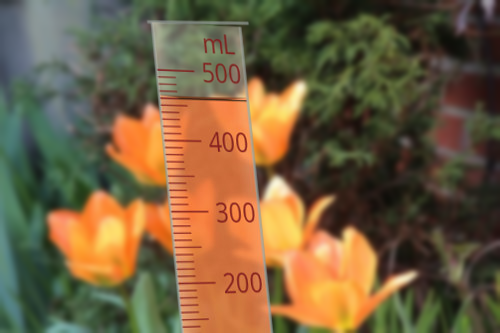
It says 460 mL
